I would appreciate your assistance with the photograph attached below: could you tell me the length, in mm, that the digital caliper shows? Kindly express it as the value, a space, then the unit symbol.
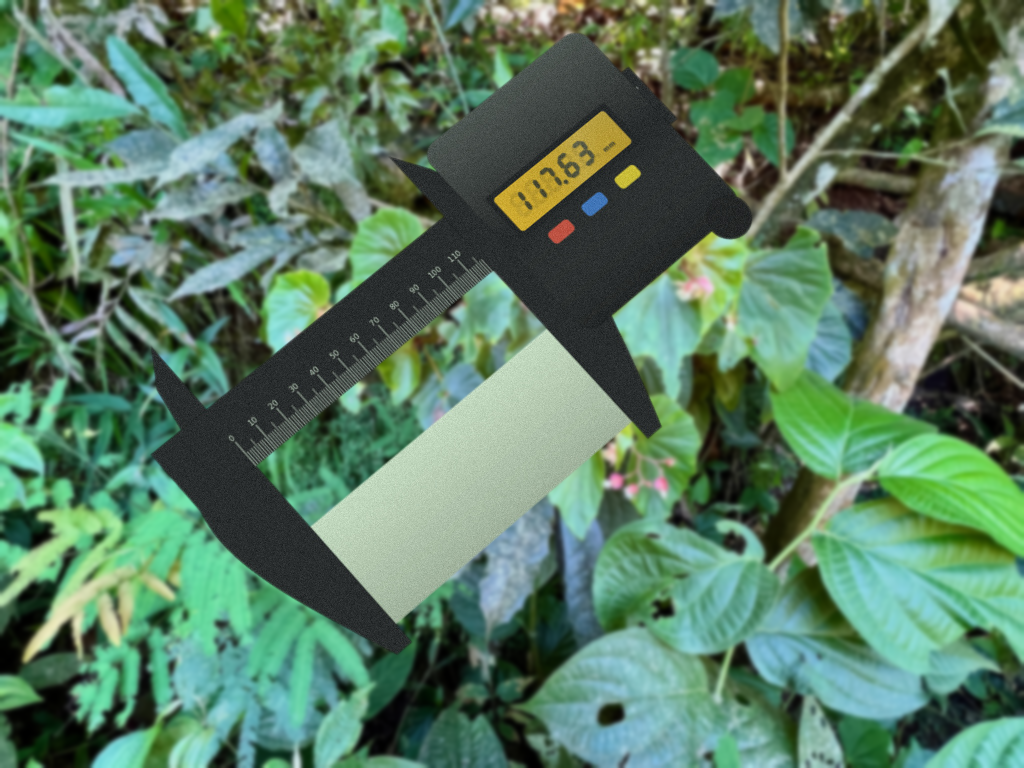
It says 117.63 mm
